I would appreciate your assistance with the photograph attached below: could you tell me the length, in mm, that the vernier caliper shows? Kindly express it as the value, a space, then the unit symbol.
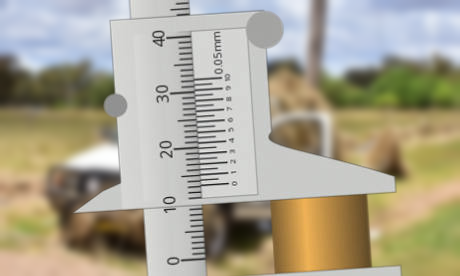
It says 13.2 mm
